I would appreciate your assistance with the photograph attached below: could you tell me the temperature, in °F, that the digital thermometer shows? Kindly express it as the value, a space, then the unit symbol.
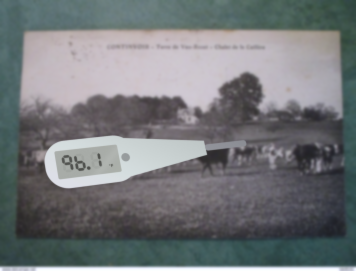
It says 96.1 °F
